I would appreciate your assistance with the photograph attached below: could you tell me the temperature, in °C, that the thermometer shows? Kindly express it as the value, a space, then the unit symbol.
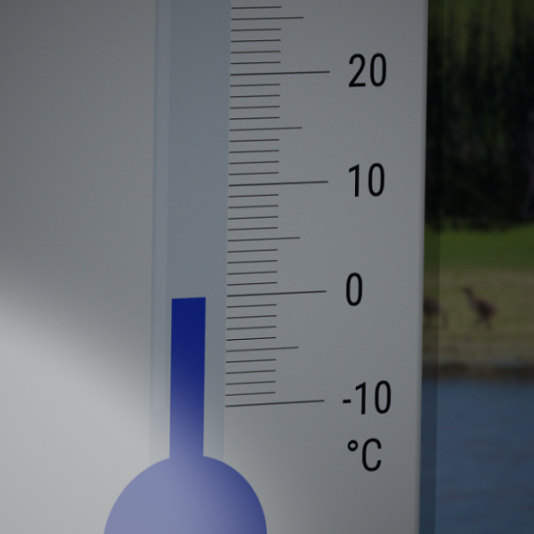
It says 0 °C
